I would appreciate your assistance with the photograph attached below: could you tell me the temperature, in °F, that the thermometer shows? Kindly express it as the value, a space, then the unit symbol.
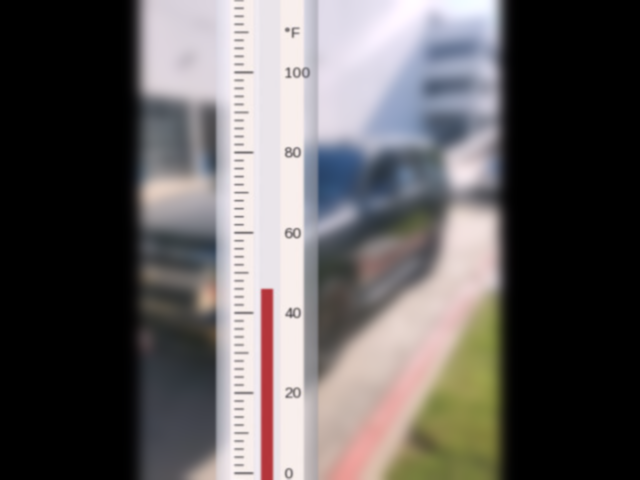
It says 46 °F
